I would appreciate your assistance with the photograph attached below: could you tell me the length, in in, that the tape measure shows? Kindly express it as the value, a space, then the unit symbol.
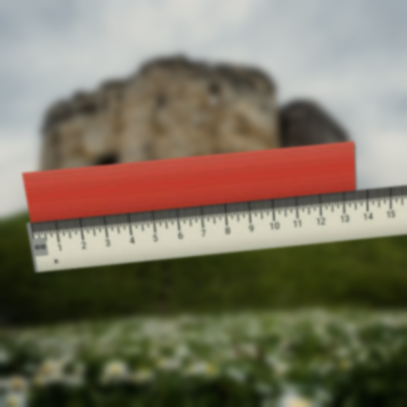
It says 13.5 in
